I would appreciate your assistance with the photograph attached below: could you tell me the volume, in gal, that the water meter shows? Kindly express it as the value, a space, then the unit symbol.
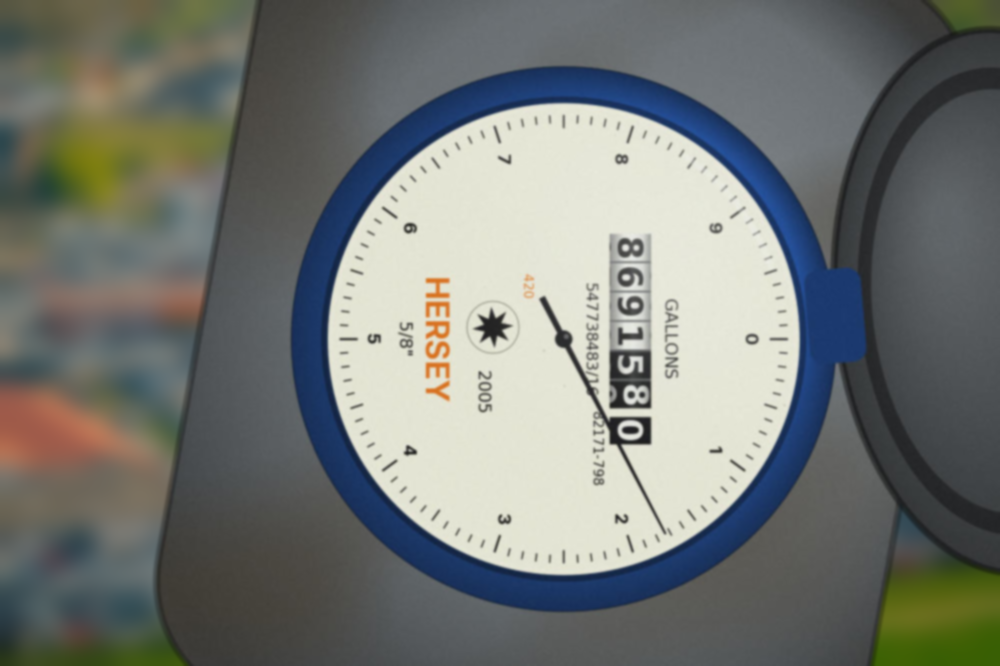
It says 8691581.7 gal
